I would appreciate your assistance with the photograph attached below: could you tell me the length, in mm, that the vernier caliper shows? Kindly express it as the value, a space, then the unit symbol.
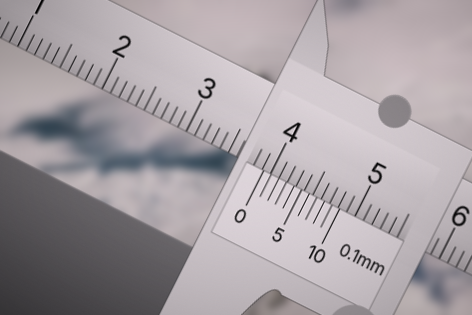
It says 39.2 mm
